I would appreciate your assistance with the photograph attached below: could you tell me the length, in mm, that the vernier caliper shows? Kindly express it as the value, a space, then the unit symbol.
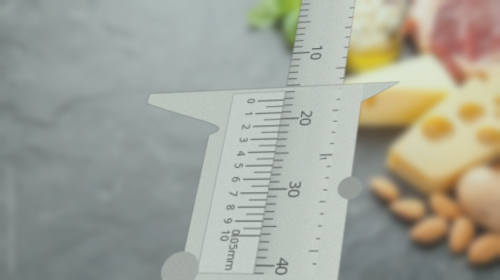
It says 17.2 mm
